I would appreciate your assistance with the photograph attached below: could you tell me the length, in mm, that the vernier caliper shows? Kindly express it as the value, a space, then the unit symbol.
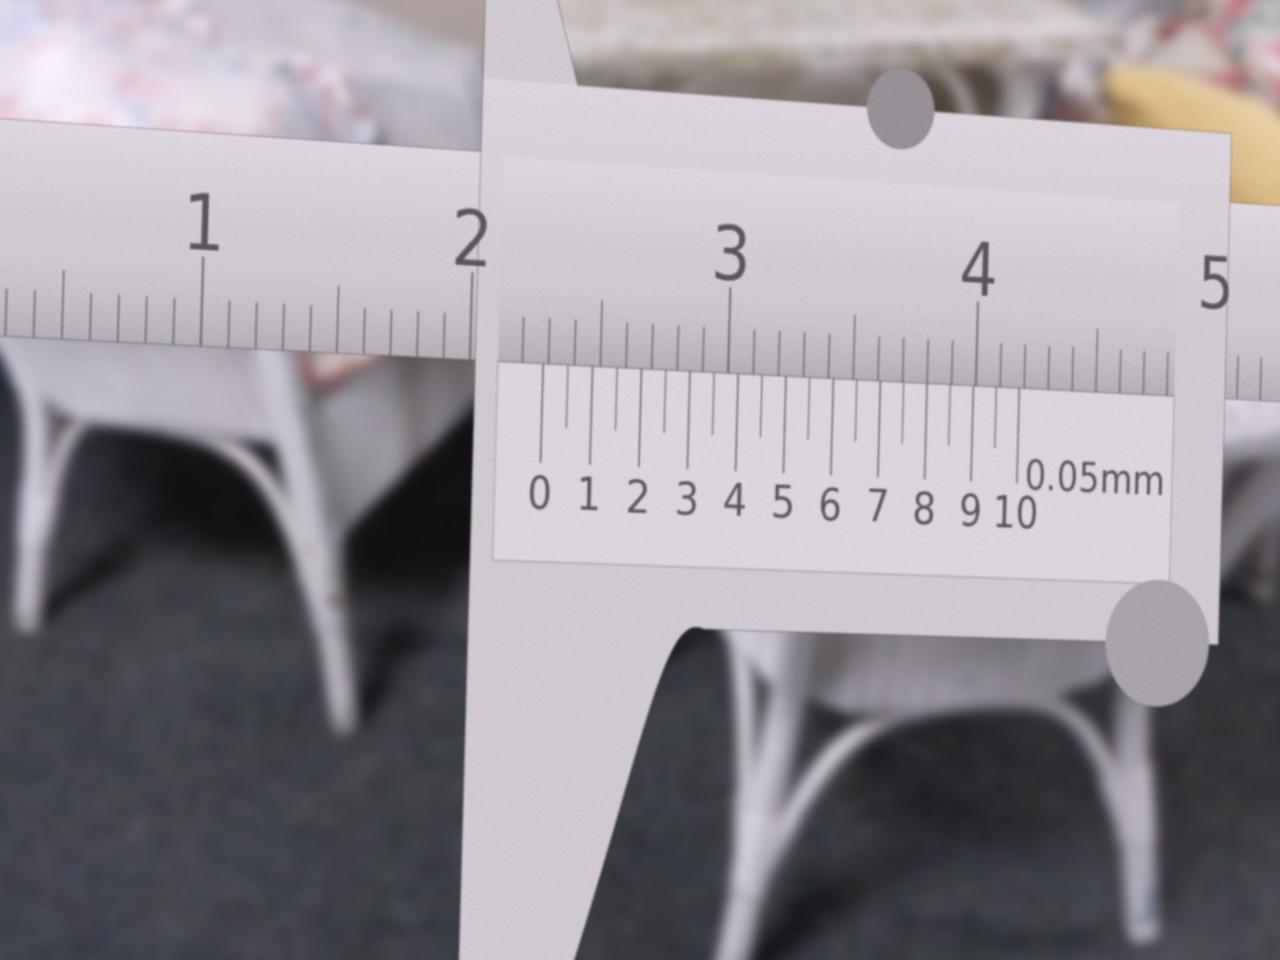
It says 22.8 mm
